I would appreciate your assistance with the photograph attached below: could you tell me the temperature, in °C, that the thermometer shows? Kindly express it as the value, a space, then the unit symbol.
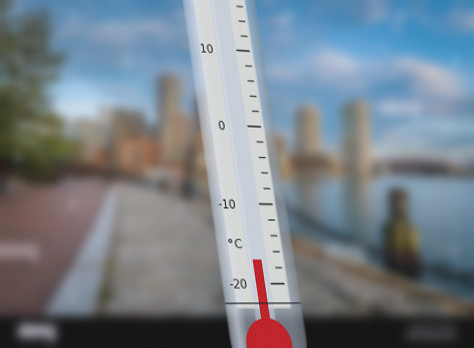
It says -17 °C
